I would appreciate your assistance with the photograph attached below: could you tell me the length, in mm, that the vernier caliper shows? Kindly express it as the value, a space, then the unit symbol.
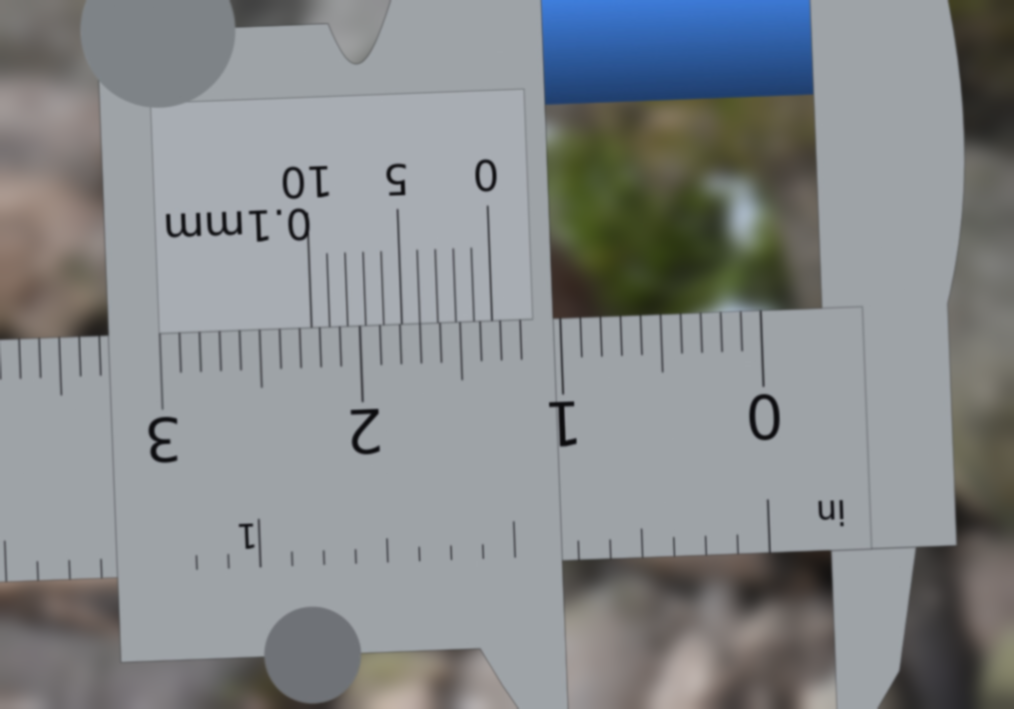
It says 13.4 mm
